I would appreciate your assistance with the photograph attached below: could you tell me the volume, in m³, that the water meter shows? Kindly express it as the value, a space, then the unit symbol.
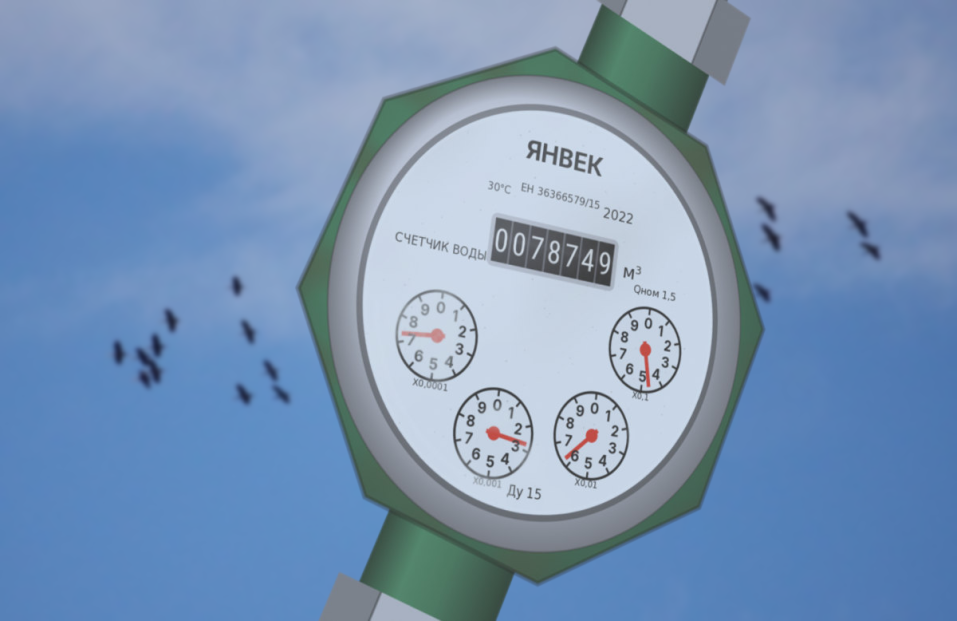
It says 78749.4627 m³
